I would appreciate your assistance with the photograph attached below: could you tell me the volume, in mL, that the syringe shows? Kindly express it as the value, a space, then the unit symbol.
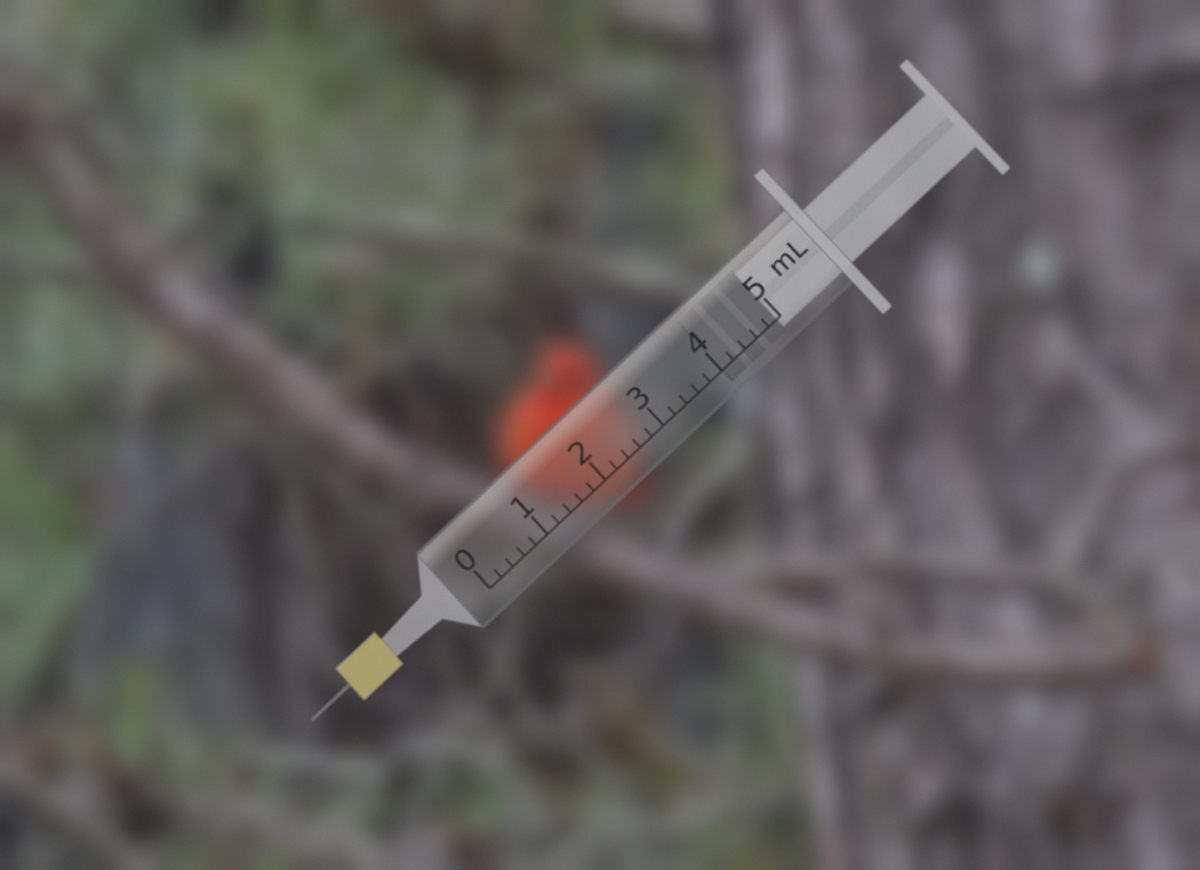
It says 4 mL
